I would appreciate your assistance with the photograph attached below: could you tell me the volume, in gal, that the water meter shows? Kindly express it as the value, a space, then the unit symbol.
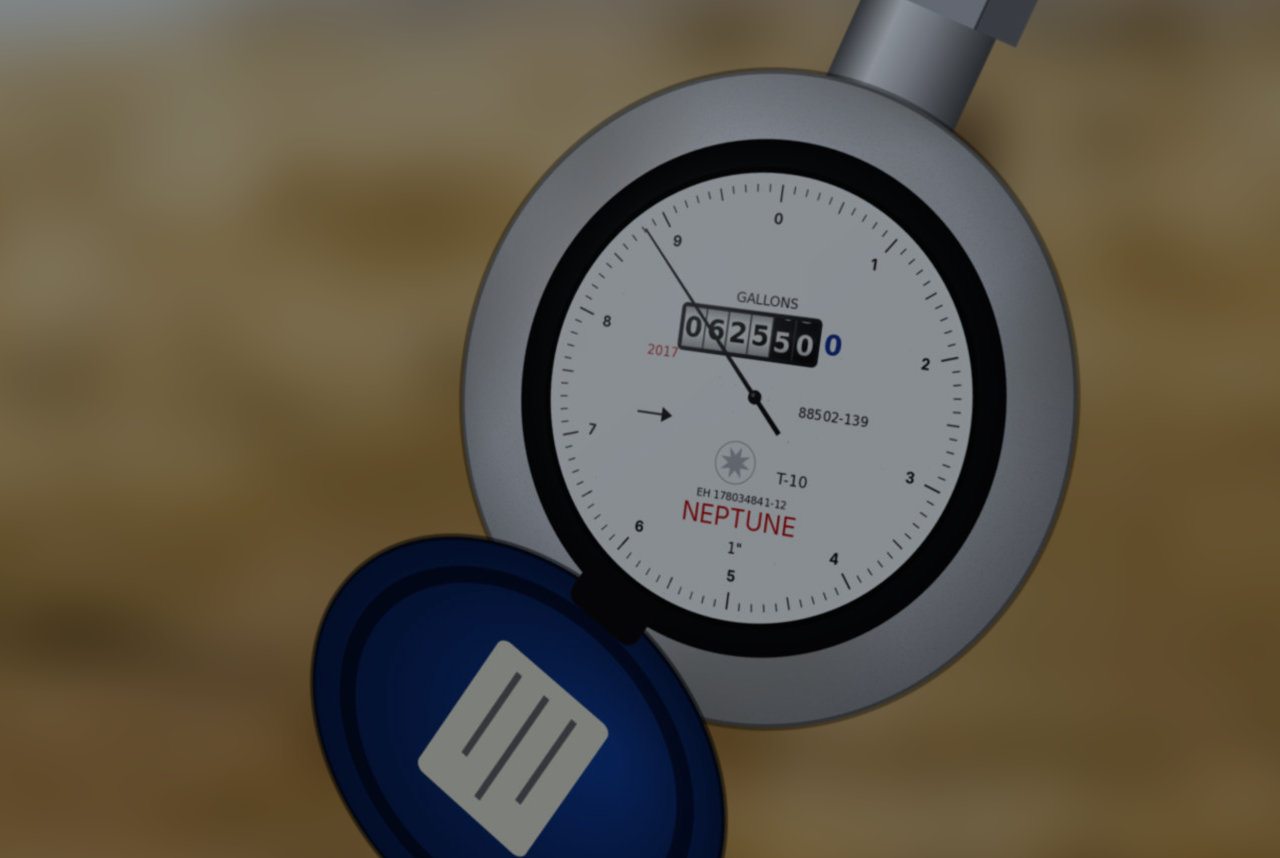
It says 625498.8 gal
